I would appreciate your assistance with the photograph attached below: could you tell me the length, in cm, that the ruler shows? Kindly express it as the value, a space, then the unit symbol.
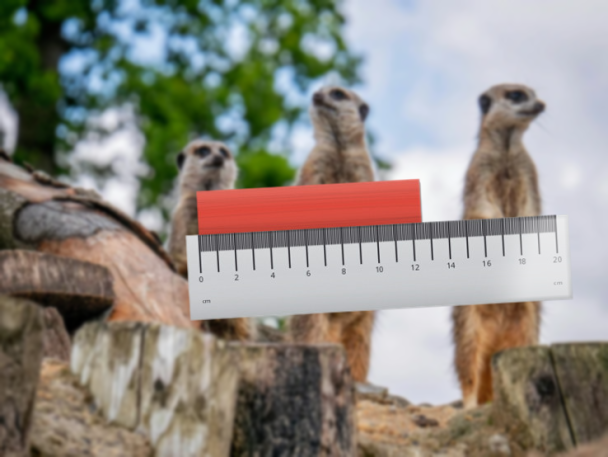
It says 12.5 cm
